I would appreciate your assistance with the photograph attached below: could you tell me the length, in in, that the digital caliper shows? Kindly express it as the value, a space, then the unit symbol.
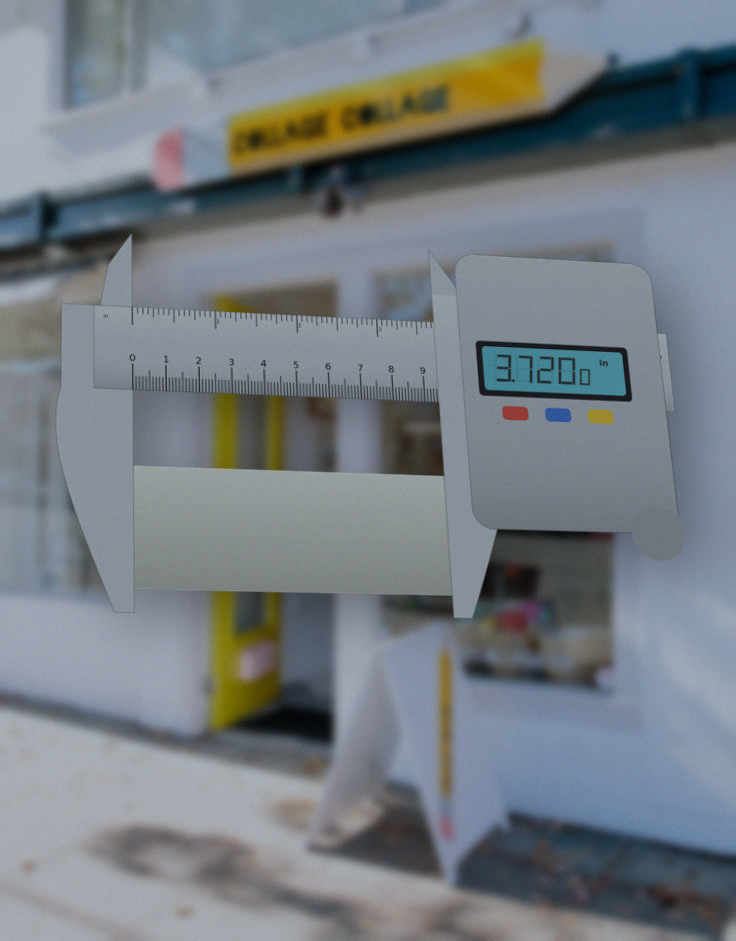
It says 3.7200 in
